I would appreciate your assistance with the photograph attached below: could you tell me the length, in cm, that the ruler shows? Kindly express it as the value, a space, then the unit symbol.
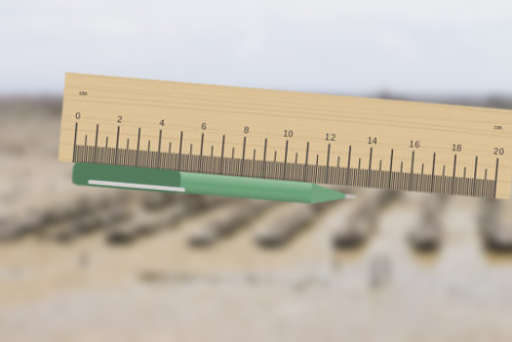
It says 13.5 cm
